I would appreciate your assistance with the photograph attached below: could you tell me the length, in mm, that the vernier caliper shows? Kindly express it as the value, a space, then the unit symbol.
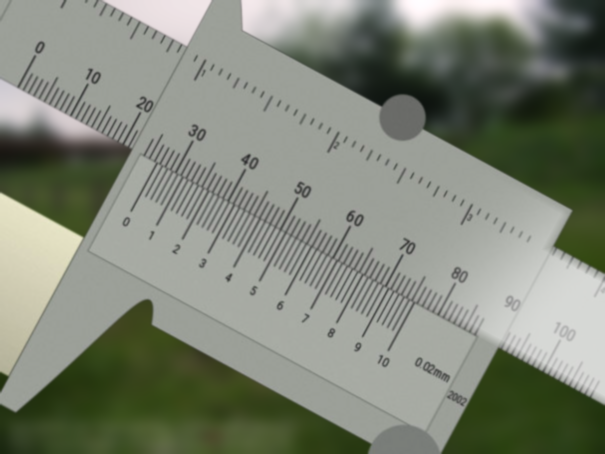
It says 26.5 mm
